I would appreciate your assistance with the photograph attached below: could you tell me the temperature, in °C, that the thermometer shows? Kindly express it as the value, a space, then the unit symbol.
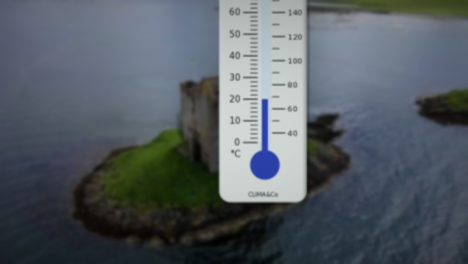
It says 20 °C
